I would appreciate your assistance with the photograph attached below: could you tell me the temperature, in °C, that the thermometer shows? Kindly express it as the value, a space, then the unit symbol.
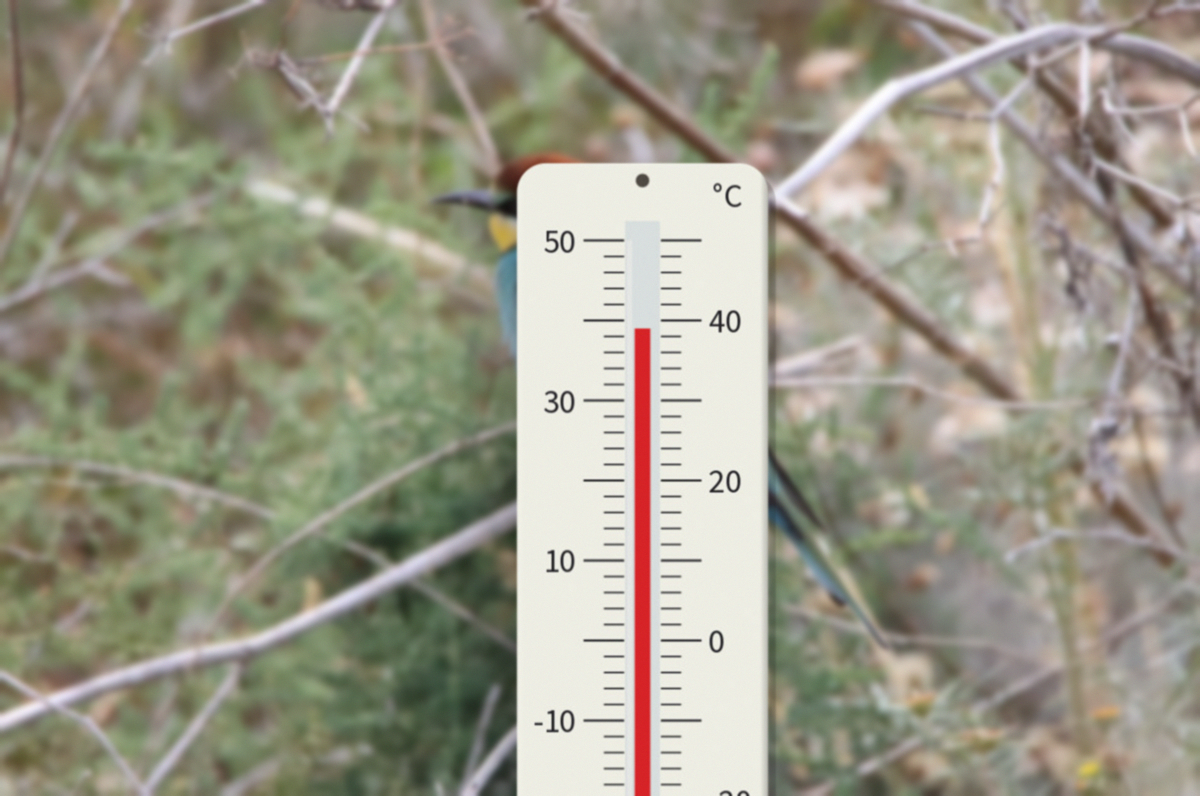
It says 39 °C
